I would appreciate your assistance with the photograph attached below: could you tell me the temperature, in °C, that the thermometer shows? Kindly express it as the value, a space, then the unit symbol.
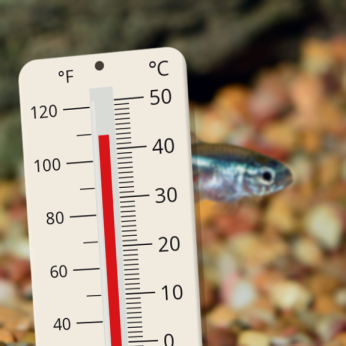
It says 43 °C
